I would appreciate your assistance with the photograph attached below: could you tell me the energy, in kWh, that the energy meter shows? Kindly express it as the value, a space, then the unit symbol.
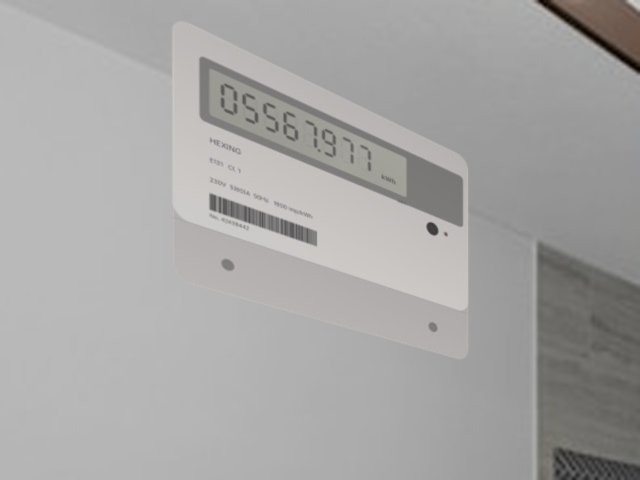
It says 5567.977 kWh
